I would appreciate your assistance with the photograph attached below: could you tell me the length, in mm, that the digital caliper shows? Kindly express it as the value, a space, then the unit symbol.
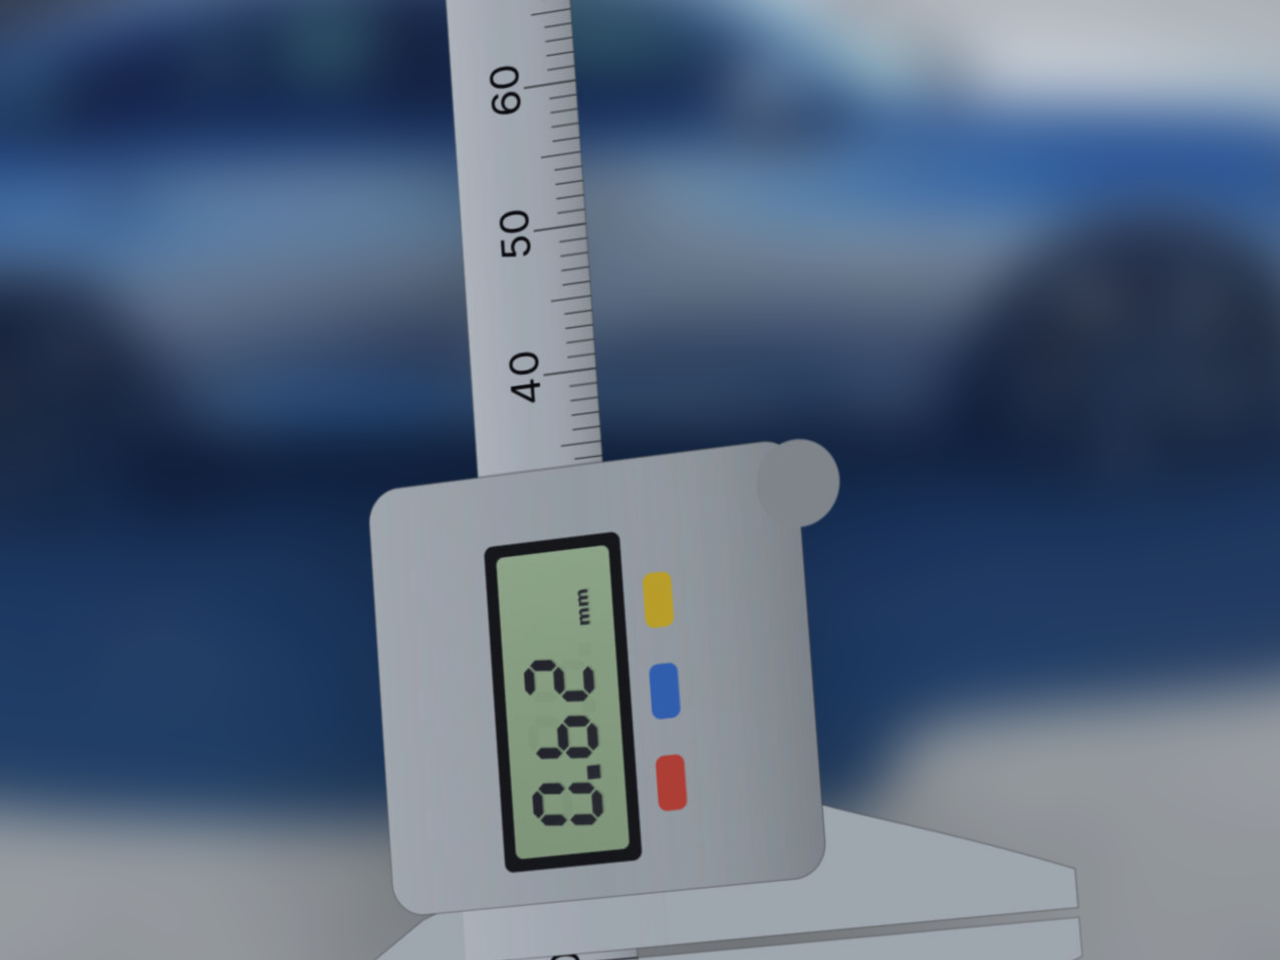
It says 0.62 mm
